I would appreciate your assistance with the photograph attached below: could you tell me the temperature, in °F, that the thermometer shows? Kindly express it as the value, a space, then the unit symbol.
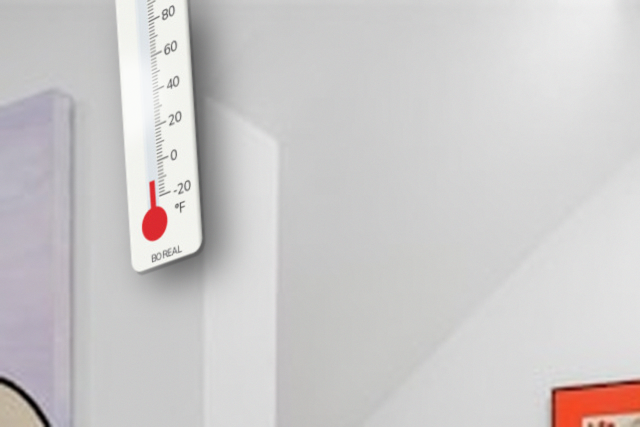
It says -10 °F
